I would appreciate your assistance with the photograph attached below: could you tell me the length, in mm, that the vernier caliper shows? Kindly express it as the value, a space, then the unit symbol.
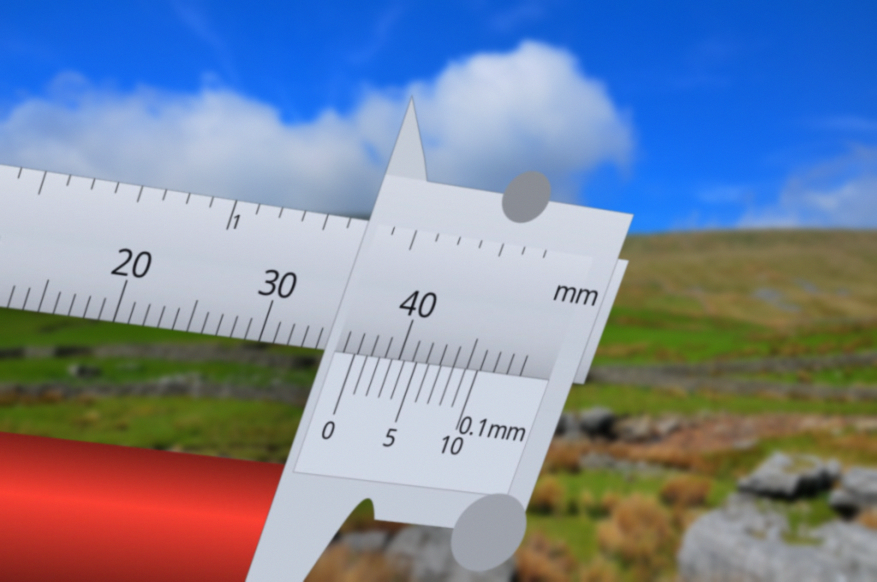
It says 36.8 mm
